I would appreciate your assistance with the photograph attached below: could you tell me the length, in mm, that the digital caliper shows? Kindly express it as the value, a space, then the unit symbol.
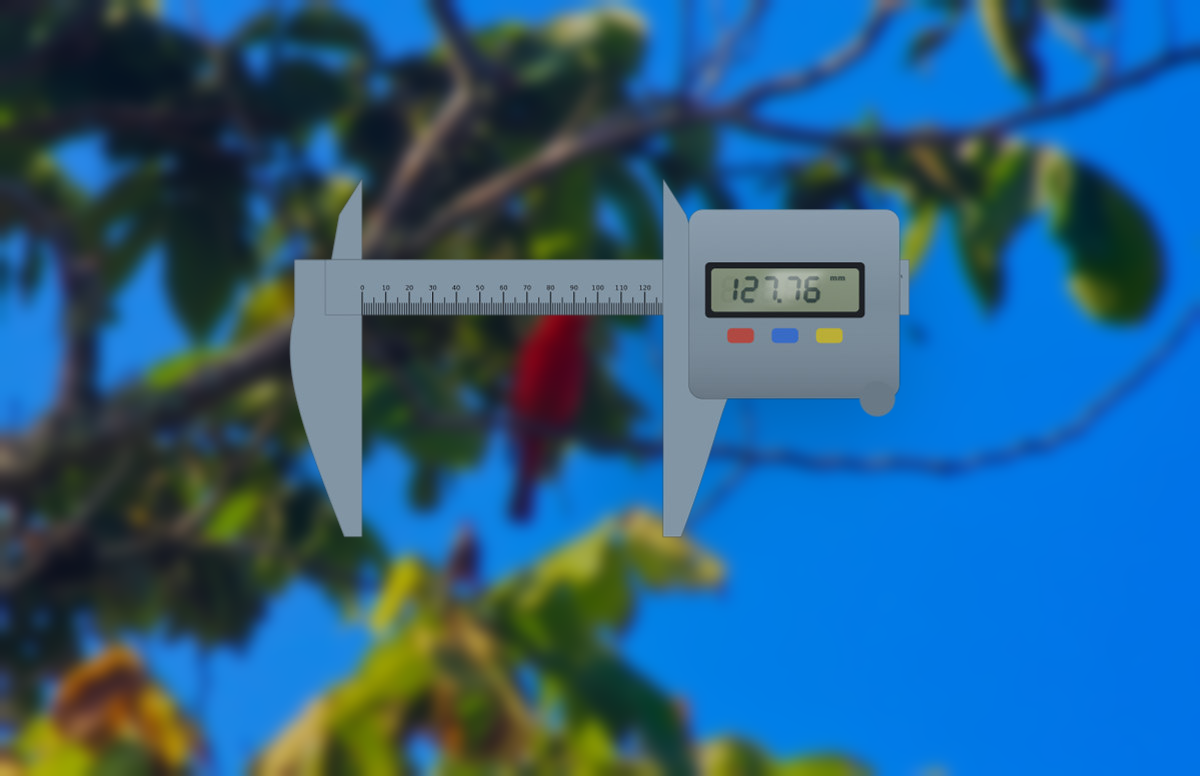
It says 127.76 mm
